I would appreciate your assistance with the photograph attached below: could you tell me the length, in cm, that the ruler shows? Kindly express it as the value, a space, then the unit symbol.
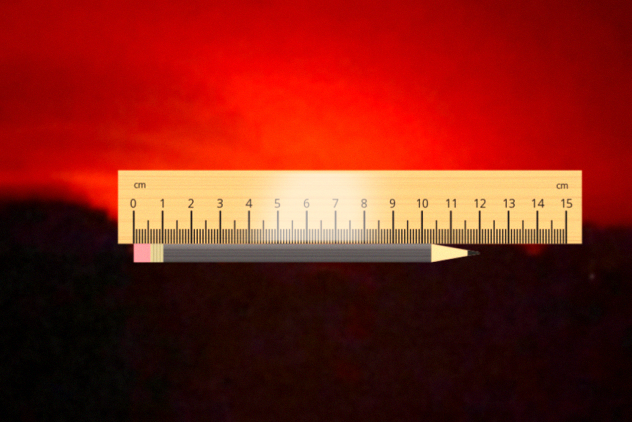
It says 12 cm
